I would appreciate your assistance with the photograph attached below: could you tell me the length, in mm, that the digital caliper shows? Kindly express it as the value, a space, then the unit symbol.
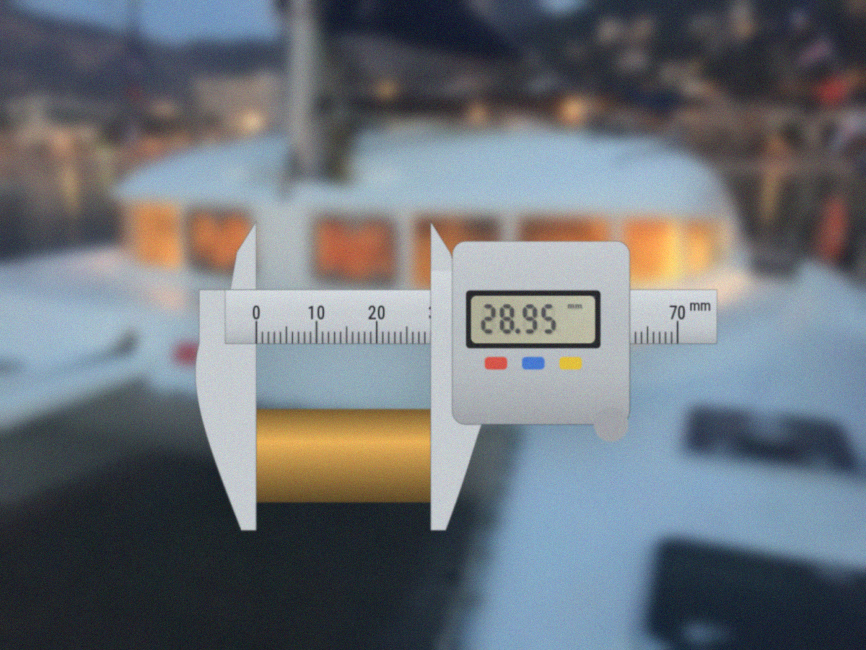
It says 28.95 mm
